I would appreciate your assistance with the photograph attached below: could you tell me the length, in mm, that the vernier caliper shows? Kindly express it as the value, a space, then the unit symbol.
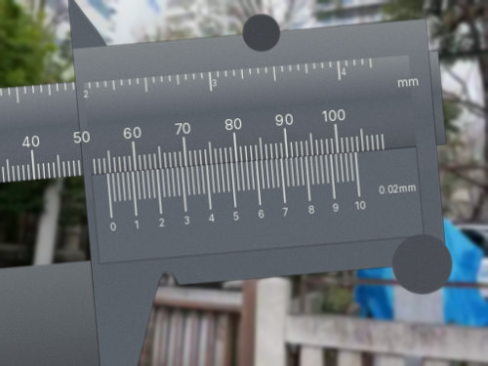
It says 54.5 mm
